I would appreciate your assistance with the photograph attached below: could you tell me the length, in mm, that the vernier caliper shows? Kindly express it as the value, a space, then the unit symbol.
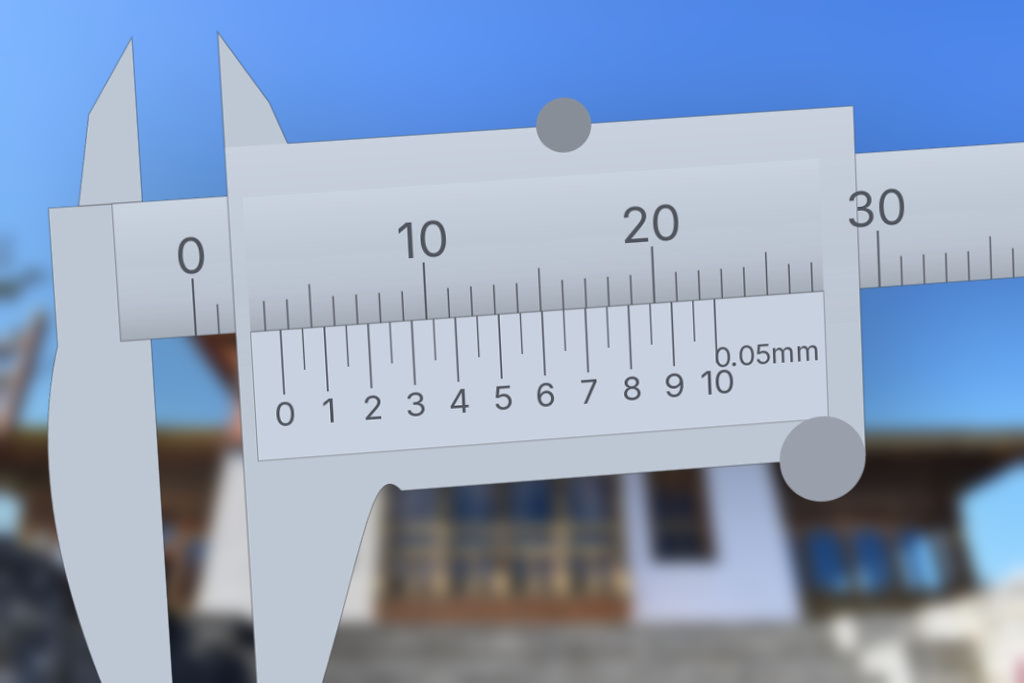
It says 3.65 mm
